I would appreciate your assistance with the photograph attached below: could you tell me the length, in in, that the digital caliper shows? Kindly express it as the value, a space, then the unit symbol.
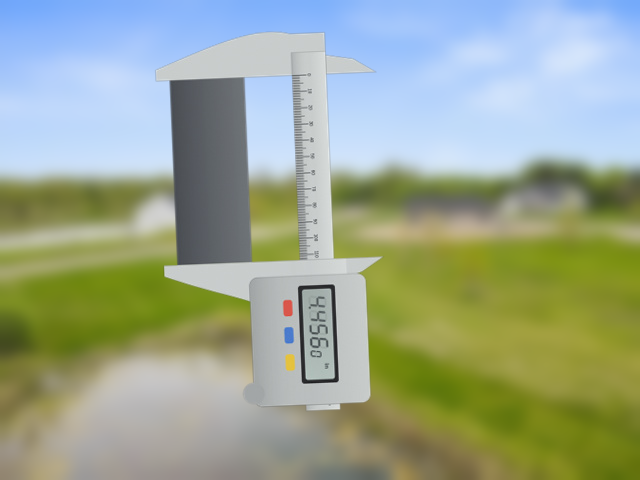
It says 4.4560 in
